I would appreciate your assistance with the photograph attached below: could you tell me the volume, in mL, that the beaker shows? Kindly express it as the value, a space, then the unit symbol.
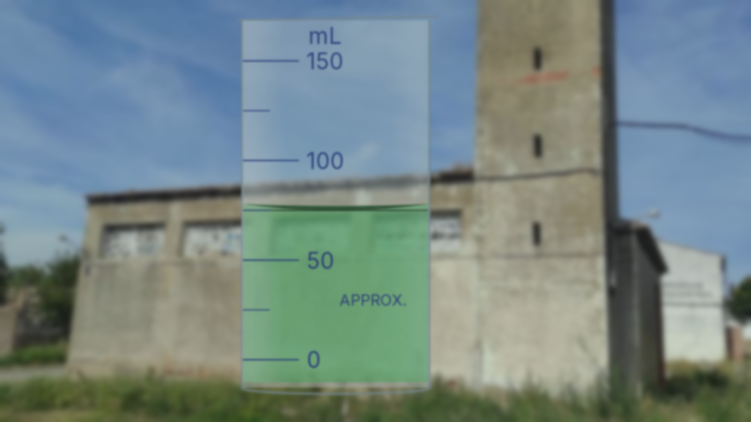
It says 75 mL
